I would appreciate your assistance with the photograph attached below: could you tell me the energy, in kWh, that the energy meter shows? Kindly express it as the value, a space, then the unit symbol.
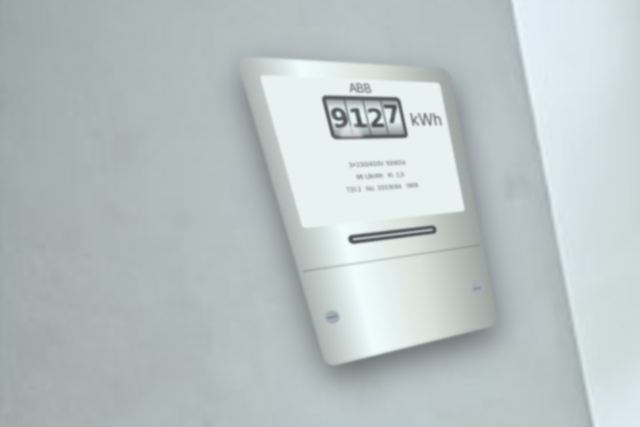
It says 9127 kWh
